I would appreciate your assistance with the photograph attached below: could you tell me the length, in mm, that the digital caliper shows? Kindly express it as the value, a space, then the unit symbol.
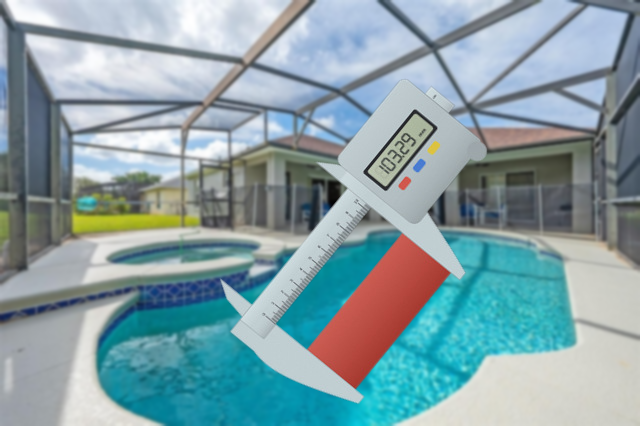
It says 103.29 mm
